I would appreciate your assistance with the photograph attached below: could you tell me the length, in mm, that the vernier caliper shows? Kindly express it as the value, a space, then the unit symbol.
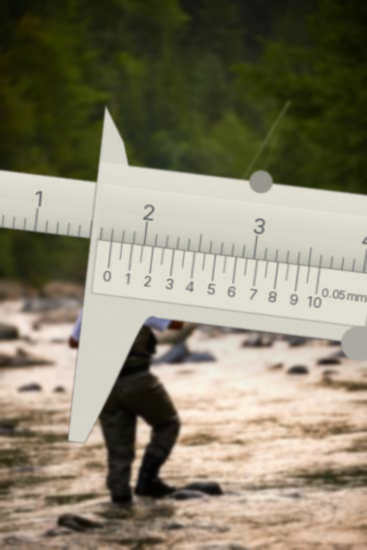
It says 17.0 mm
